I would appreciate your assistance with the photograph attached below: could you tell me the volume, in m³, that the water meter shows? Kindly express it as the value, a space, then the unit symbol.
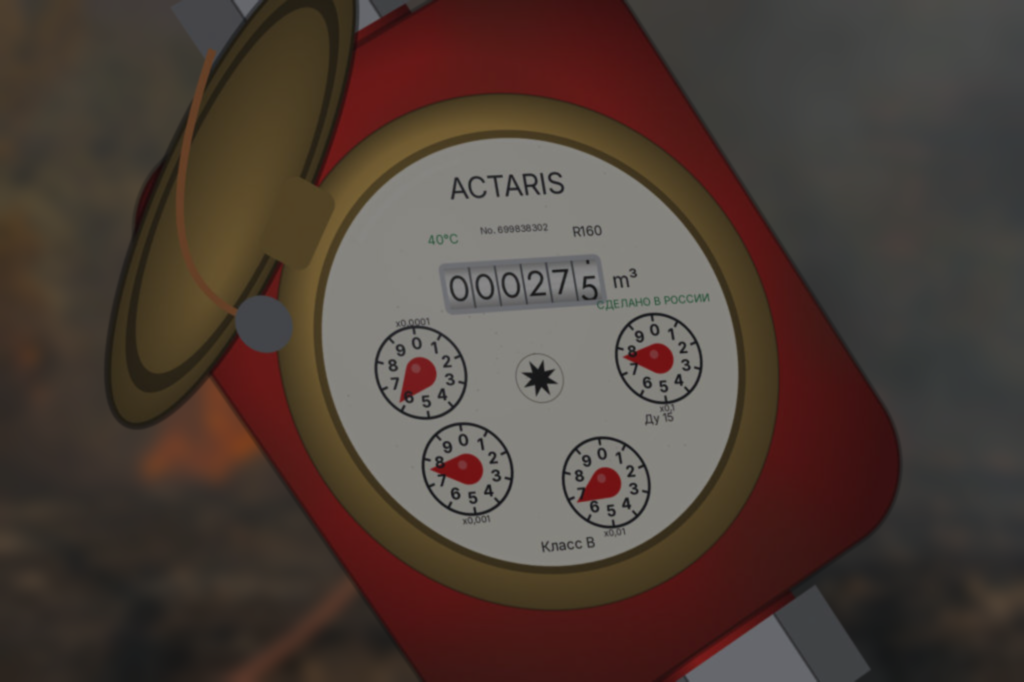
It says 274.7676 m³
